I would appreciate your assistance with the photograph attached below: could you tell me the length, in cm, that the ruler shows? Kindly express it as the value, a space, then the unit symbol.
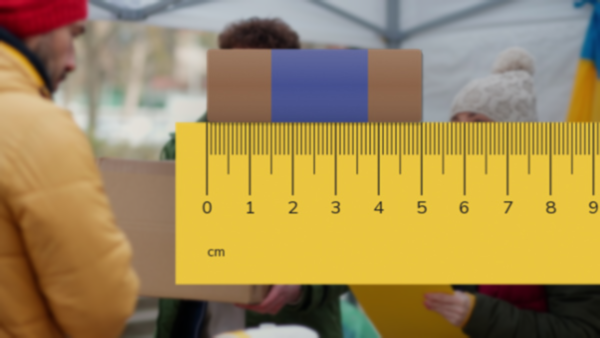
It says 5 cm
